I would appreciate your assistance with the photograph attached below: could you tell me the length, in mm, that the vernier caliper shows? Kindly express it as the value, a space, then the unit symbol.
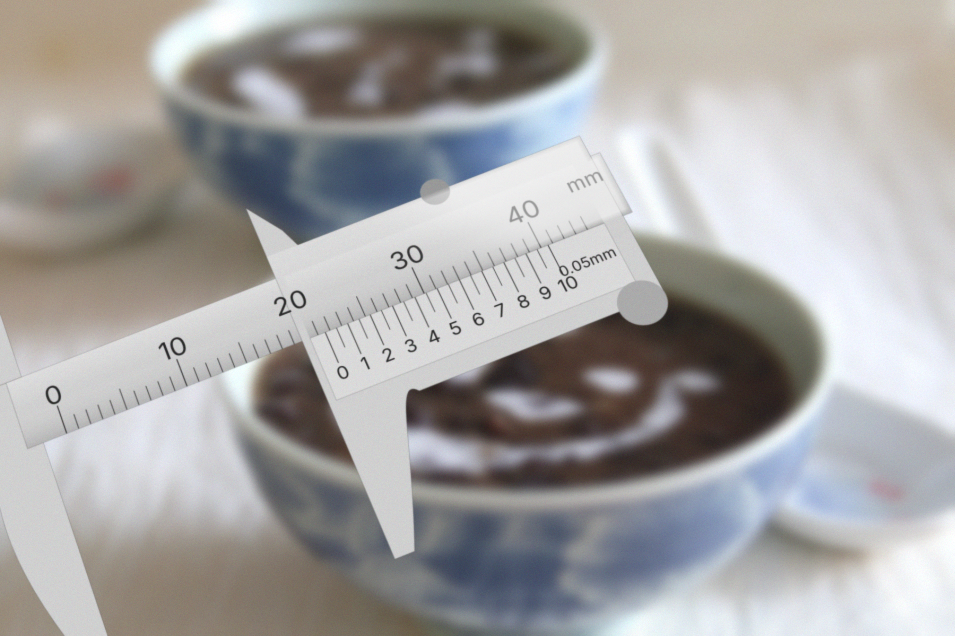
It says 21.6 mm
